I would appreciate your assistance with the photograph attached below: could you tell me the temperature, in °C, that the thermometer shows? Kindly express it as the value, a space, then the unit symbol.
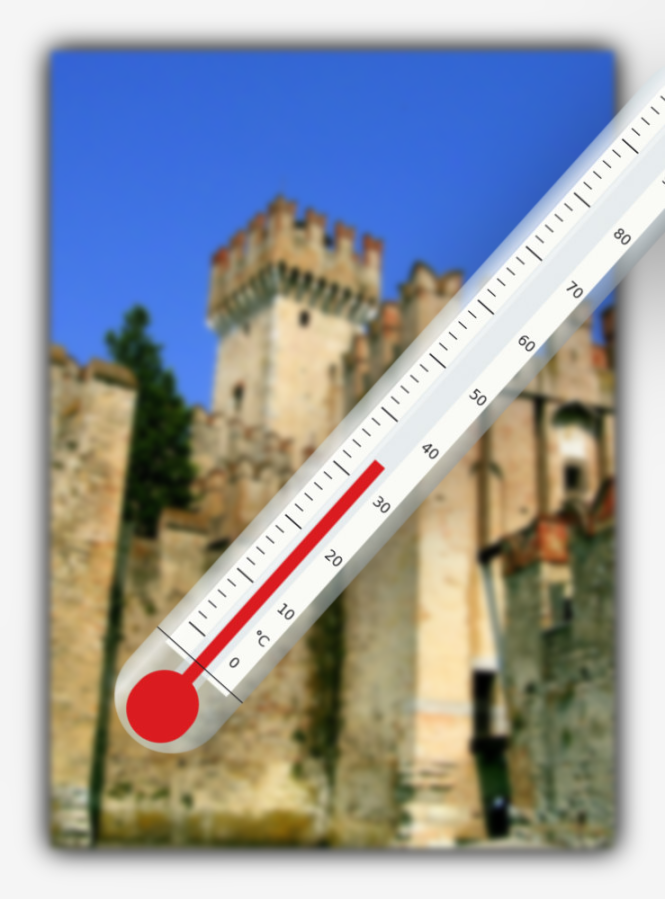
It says 34 °C
